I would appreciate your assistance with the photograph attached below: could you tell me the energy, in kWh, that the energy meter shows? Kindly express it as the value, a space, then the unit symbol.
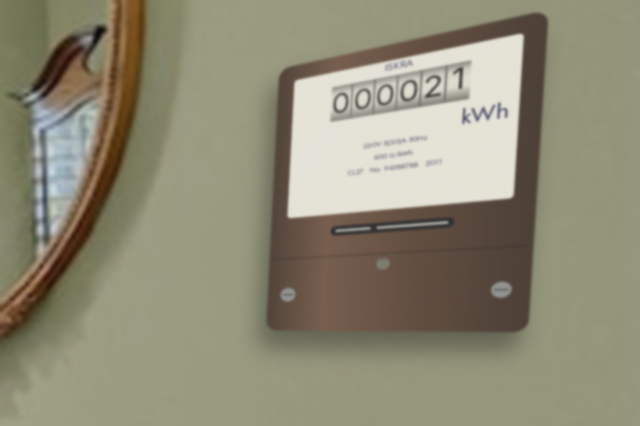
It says 21 kWh
